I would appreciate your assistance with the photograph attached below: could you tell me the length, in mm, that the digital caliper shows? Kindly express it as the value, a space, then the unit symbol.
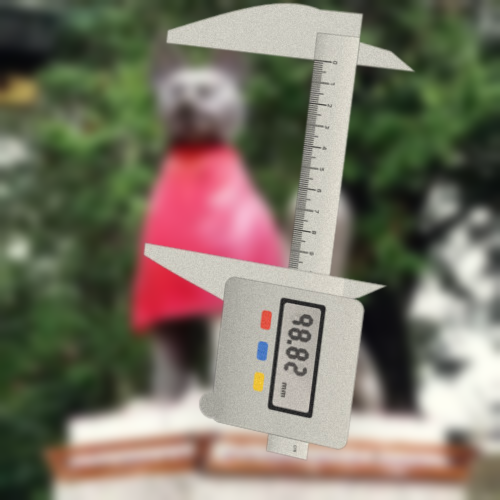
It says 98.82 mm
